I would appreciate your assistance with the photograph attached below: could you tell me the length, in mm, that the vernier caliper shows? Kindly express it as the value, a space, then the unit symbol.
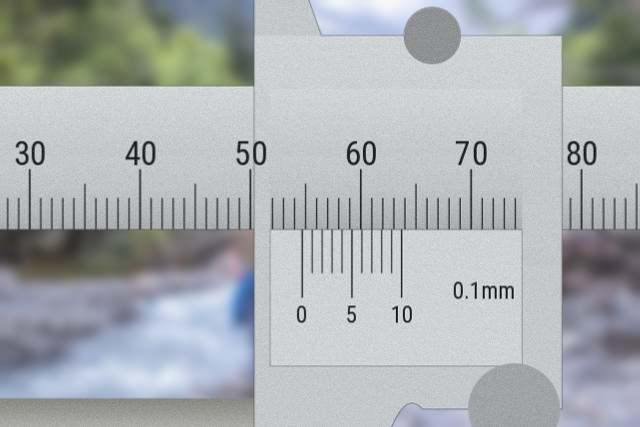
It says 54.7 mm
